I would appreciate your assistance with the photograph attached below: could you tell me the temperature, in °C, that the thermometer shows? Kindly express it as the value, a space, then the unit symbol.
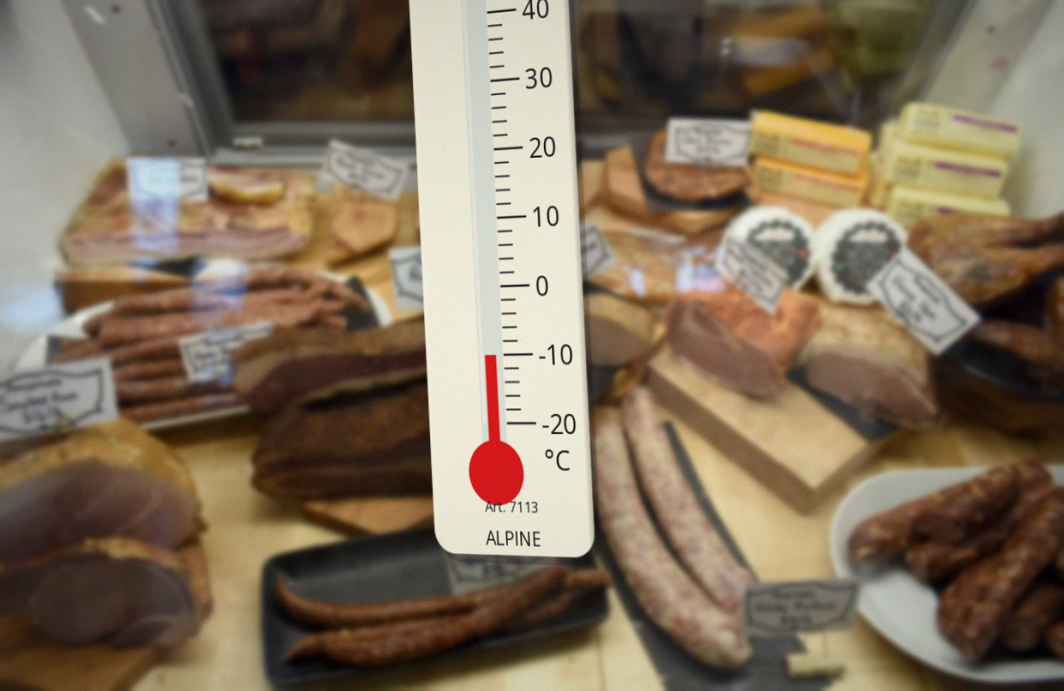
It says -10 °C
